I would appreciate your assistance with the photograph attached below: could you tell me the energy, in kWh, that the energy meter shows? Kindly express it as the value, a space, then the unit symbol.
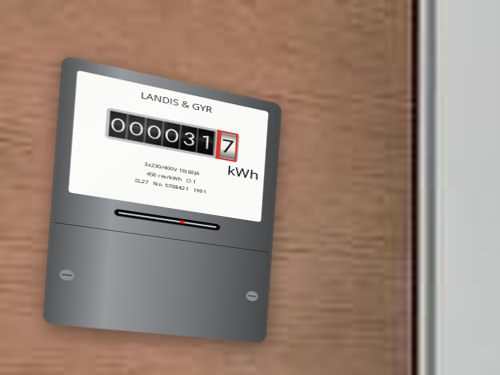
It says 31.7 kWh
